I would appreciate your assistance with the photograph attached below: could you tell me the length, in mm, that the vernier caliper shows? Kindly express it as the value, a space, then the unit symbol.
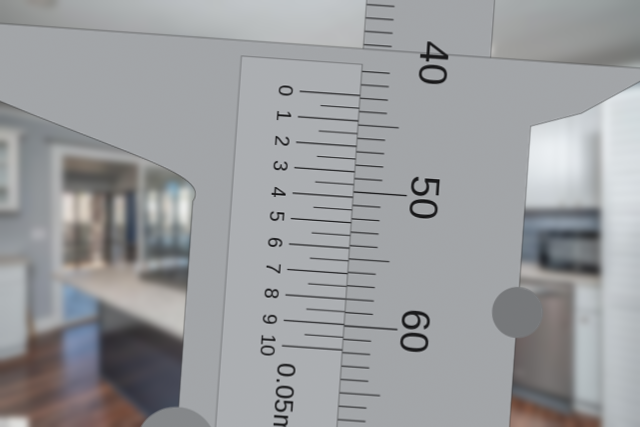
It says 42.8 mm
